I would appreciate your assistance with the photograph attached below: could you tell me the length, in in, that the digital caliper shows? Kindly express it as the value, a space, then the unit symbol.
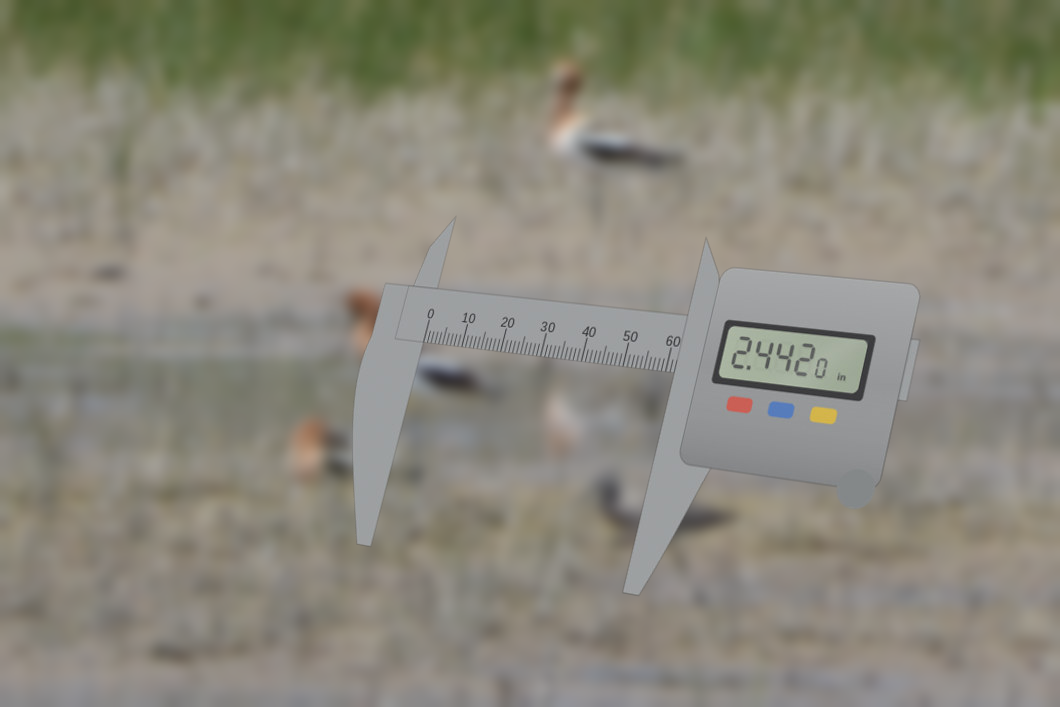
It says 2.4420 in
